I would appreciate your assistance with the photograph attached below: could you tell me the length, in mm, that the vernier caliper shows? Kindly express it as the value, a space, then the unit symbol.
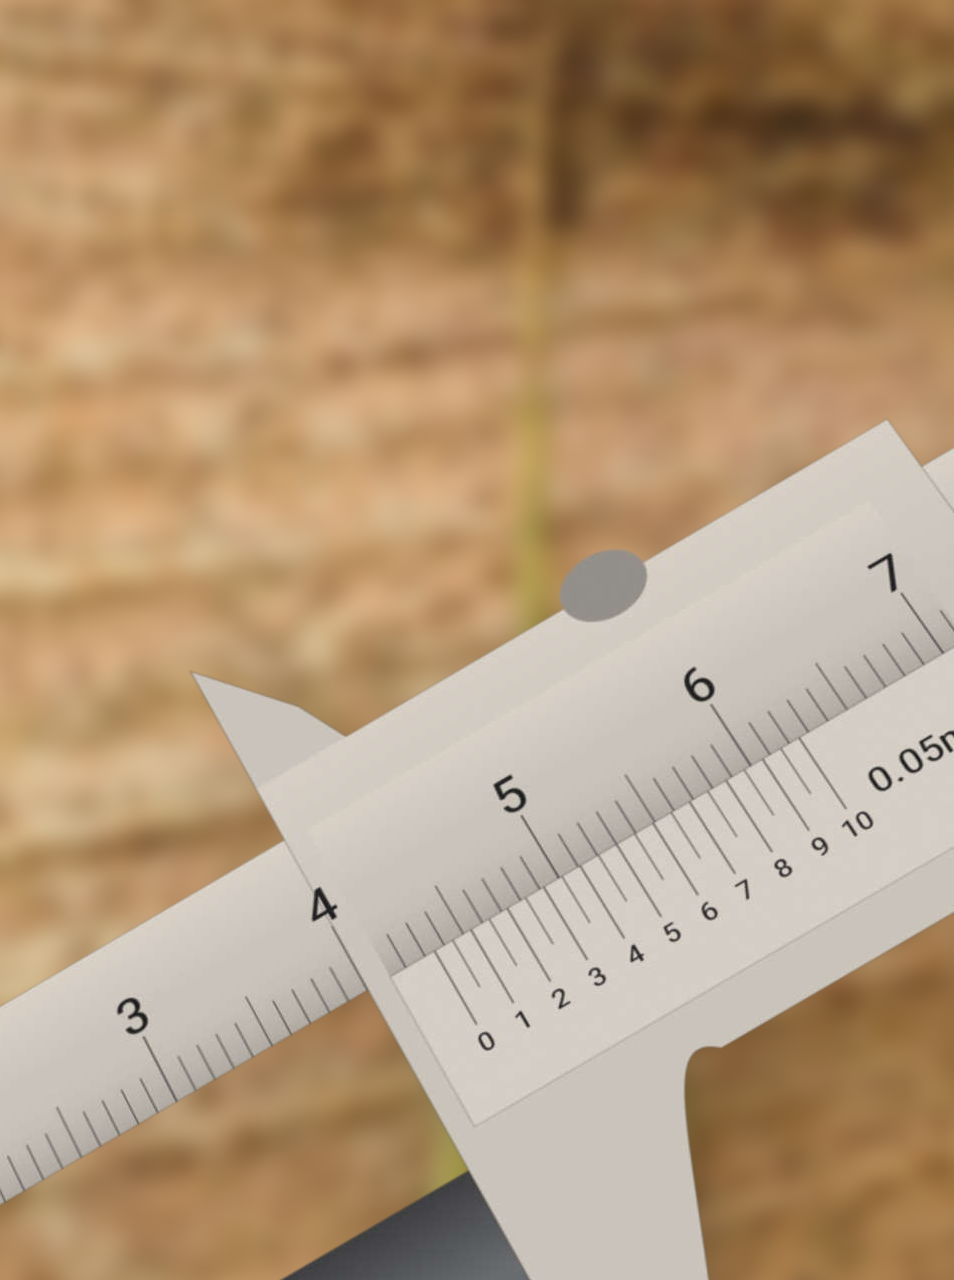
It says 43.5 mm
